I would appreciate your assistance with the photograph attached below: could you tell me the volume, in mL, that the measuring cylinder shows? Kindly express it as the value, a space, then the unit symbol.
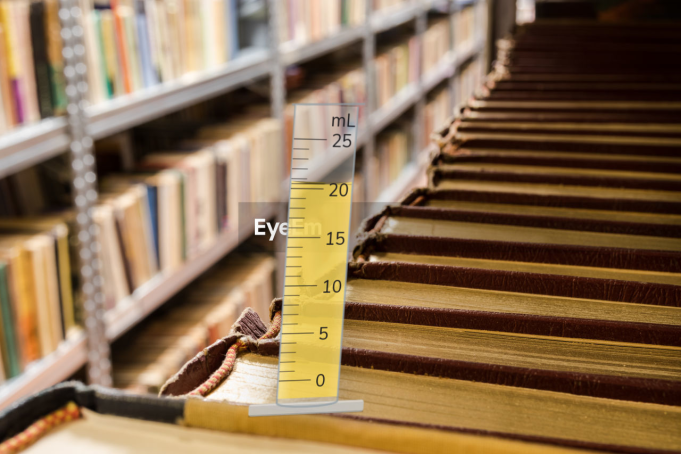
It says 20.5 mL
